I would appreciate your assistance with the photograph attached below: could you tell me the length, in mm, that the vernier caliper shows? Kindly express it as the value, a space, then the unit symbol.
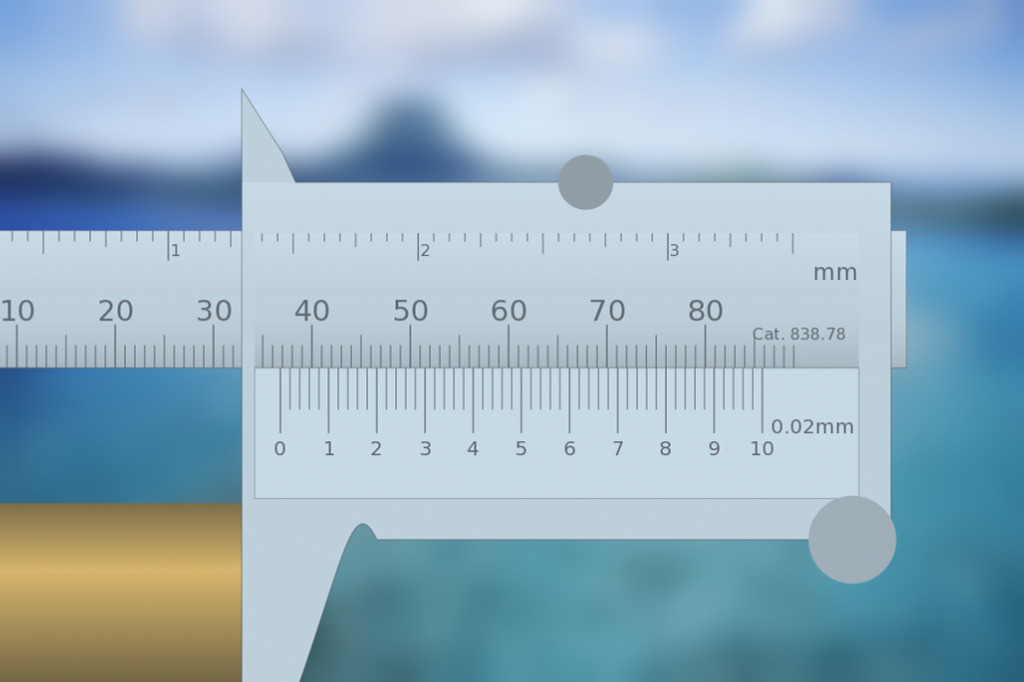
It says 36.8 mm
